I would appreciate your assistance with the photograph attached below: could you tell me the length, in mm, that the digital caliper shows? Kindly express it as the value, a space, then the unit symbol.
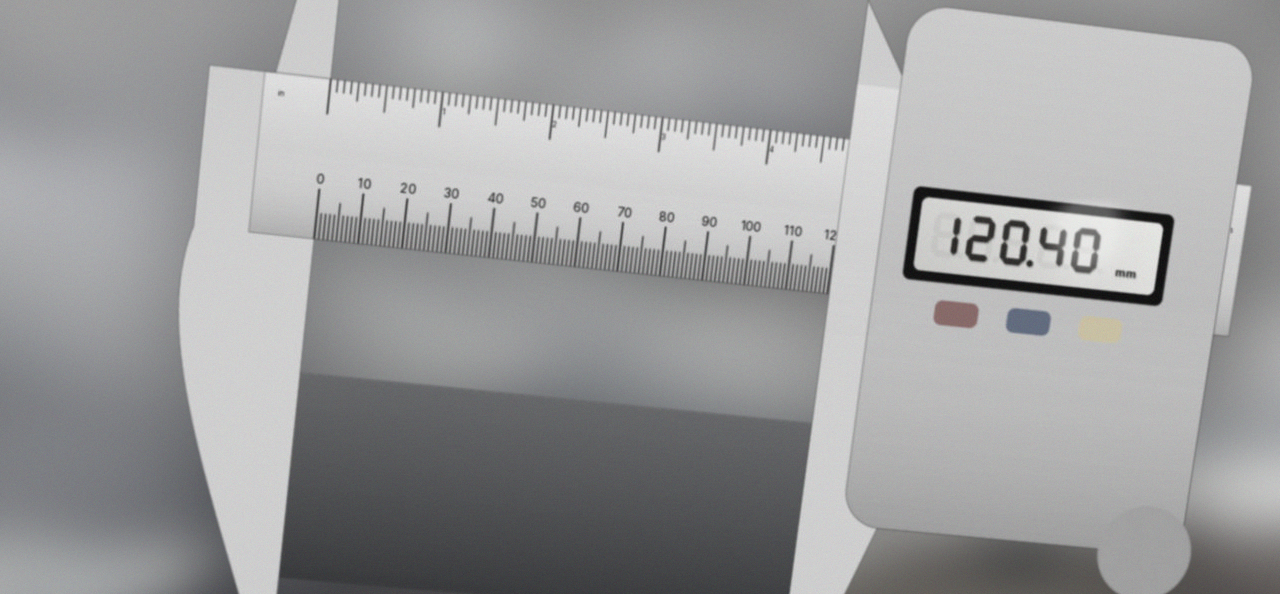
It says 120.40 mm
